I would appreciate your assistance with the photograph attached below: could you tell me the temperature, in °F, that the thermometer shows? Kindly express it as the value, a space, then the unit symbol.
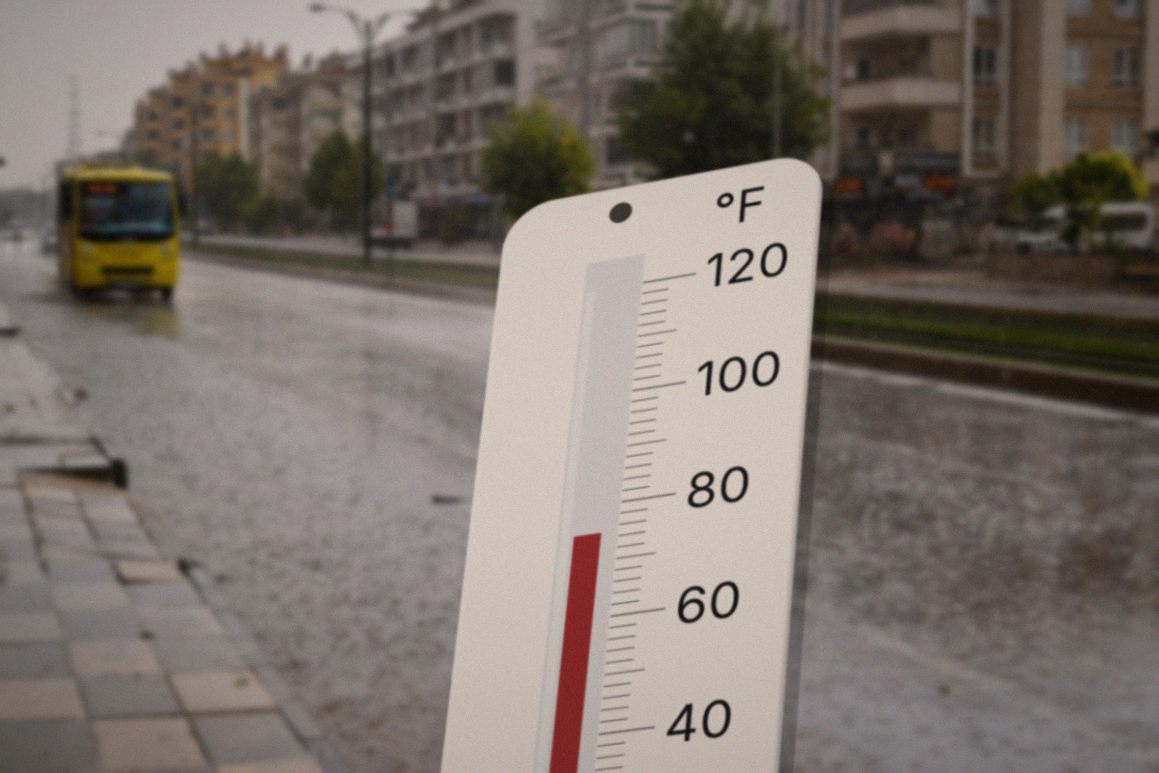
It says 75 °F
